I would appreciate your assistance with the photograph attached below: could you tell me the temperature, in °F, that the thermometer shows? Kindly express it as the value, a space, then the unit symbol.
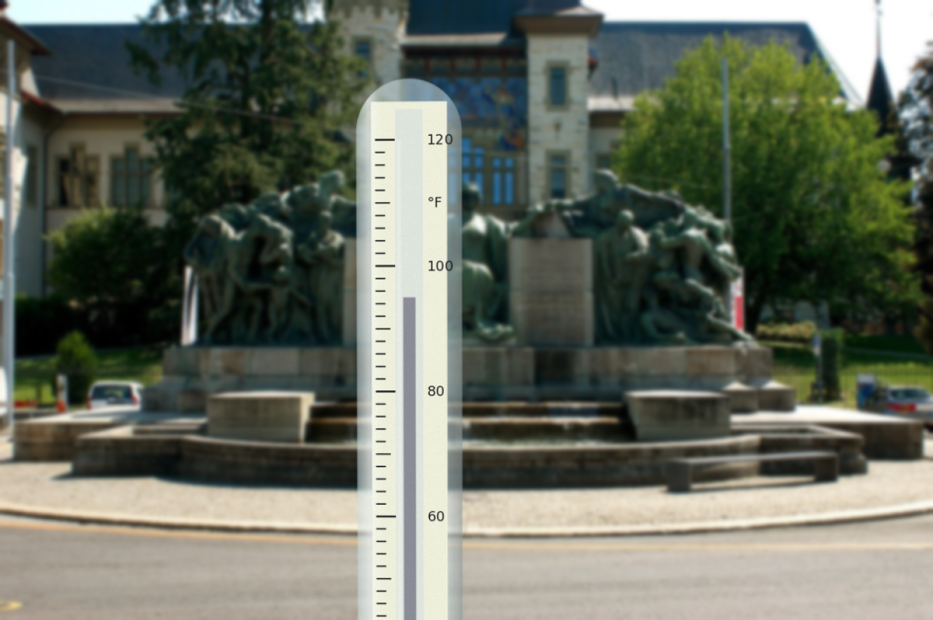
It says 95 °F
